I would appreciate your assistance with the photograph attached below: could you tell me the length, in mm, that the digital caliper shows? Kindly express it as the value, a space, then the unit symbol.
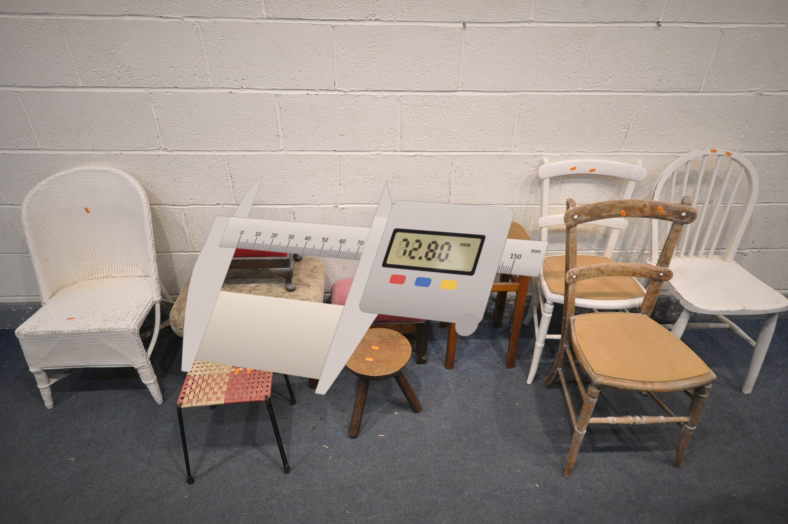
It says 72.80 mm
